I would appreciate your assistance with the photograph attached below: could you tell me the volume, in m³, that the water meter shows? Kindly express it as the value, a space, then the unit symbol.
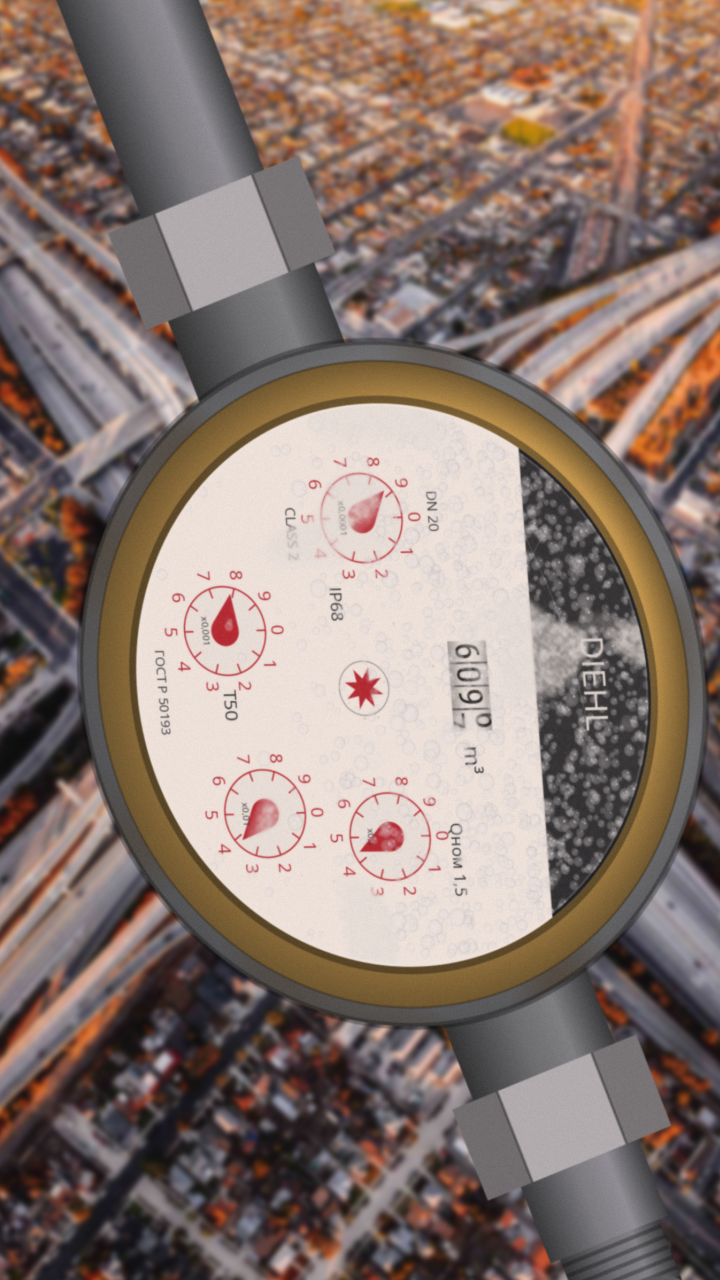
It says 6096.4378 m³
